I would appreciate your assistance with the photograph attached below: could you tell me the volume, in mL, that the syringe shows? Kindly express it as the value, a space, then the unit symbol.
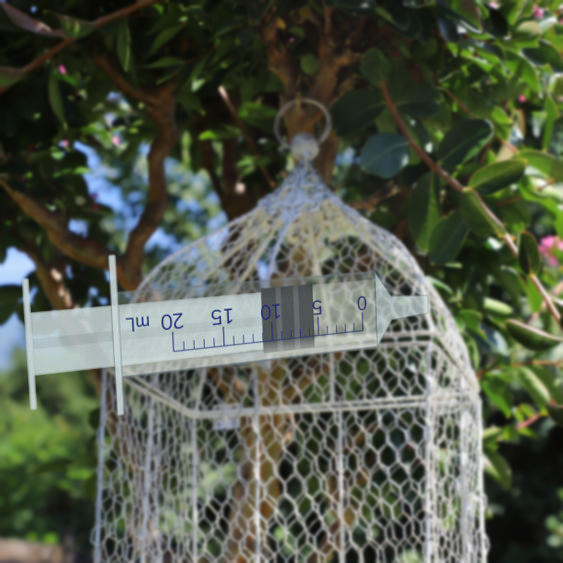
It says 5.5 mL
